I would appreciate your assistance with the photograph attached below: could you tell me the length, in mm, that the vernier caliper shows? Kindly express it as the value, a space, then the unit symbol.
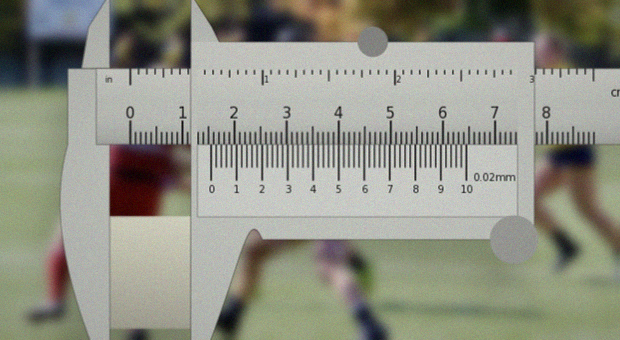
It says 15.5 mm
